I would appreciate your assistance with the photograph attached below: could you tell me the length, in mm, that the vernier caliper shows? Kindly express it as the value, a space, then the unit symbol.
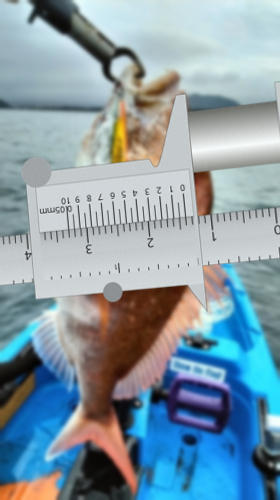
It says 14.0 mm
